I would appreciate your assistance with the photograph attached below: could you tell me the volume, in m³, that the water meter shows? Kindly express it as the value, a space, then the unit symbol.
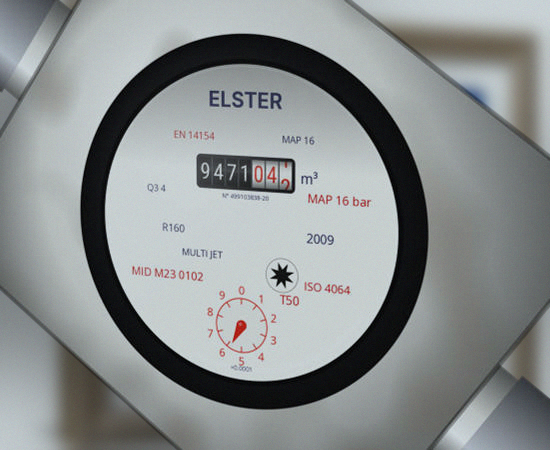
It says 9471.0415 m³
